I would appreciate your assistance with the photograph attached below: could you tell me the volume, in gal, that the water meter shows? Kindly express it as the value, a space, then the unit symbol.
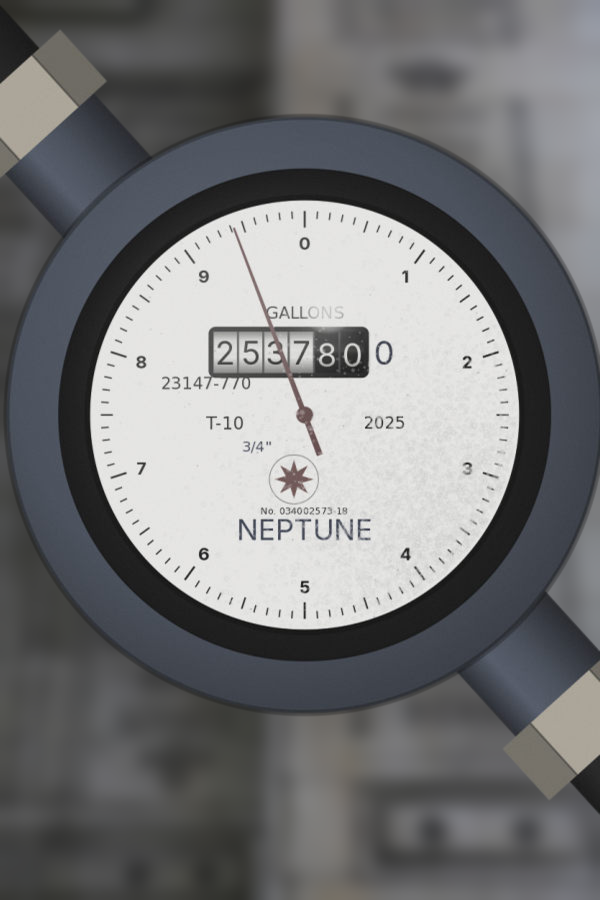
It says 2537799.4 gal
